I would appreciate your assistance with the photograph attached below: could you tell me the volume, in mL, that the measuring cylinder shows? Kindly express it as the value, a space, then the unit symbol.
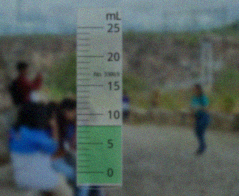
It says 8 mL
